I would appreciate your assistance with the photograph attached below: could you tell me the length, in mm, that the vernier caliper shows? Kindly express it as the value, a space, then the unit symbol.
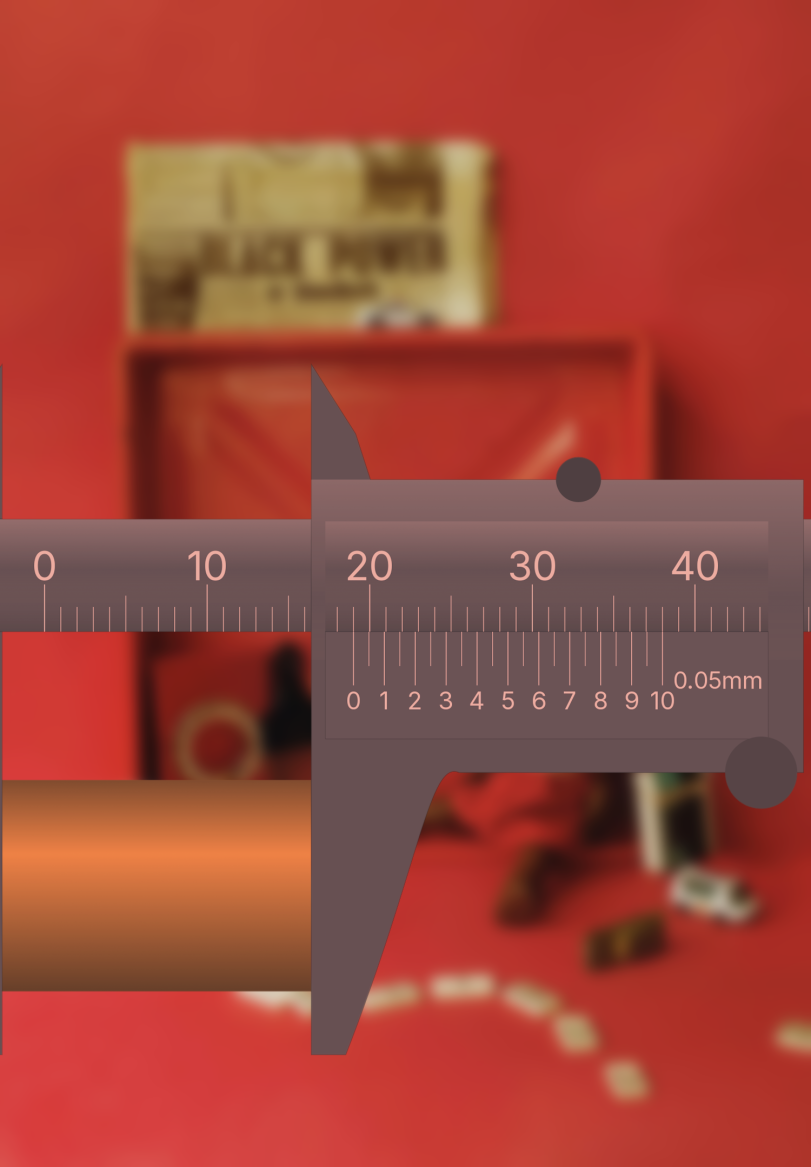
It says 19.0 mm
